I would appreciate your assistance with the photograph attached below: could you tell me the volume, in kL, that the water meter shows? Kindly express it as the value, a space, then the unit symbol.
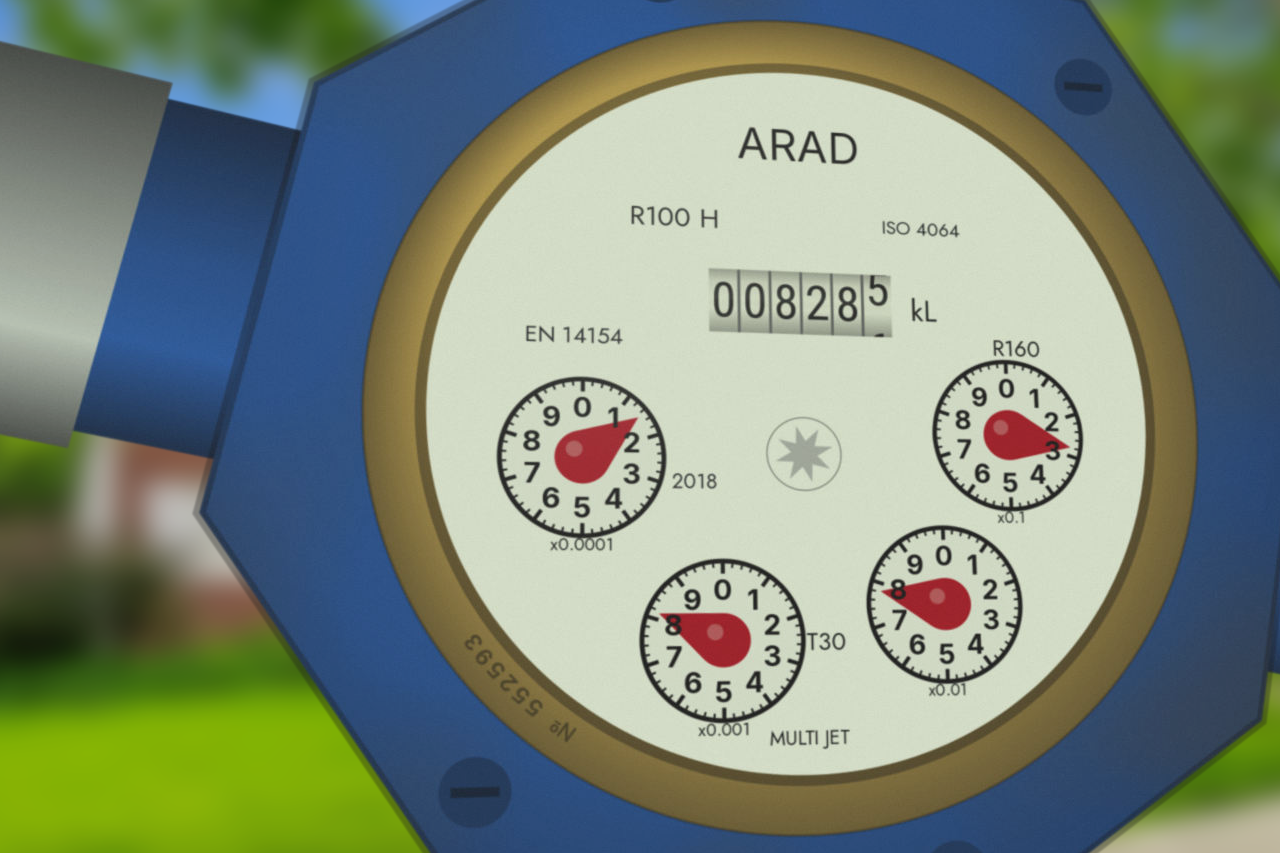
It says 8285.2781 kL
